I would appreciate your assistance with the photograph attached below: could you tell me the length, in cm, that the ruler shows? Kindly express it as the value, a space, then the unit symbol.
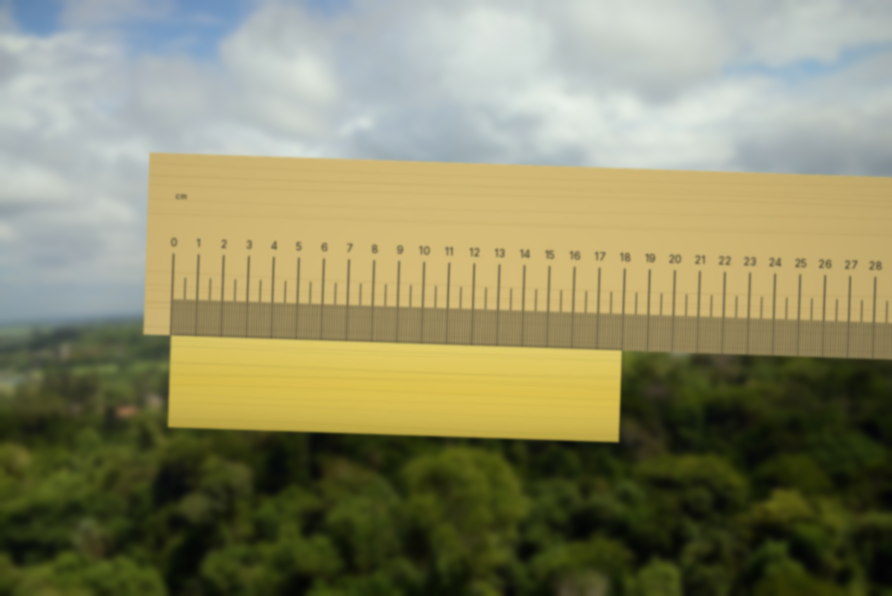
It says 18 cm
